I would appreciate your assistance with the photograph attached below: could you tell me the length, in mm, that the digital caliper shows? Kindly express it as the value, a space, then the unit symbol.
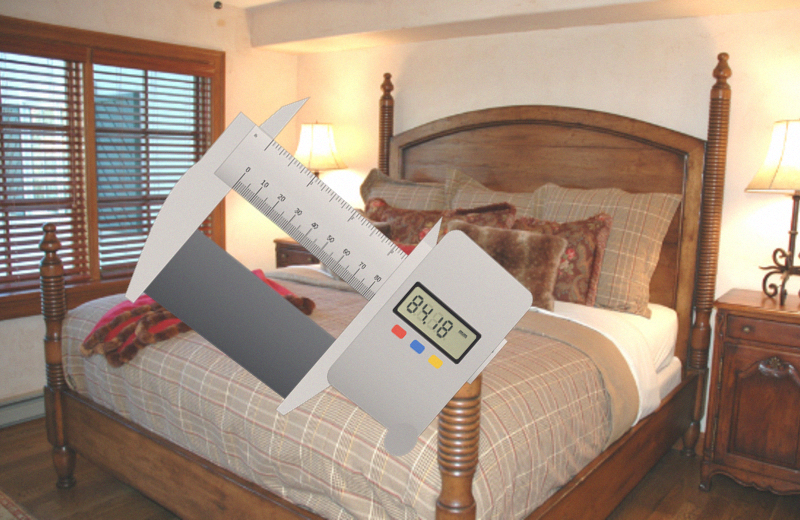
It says 84.18 mm
